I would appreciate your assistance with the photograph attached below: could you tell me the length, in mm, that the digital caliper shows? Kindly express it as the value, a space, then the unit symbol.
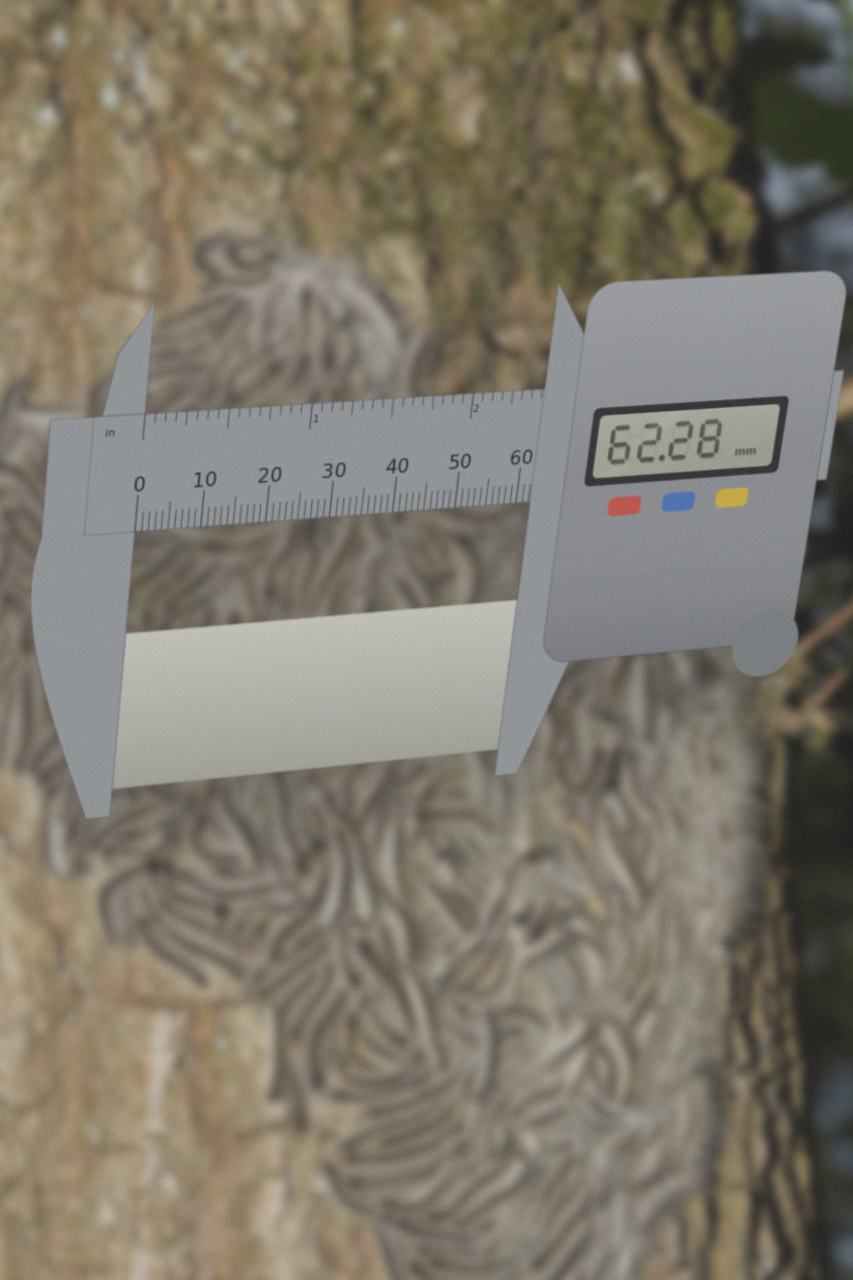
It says 62.28 mm
